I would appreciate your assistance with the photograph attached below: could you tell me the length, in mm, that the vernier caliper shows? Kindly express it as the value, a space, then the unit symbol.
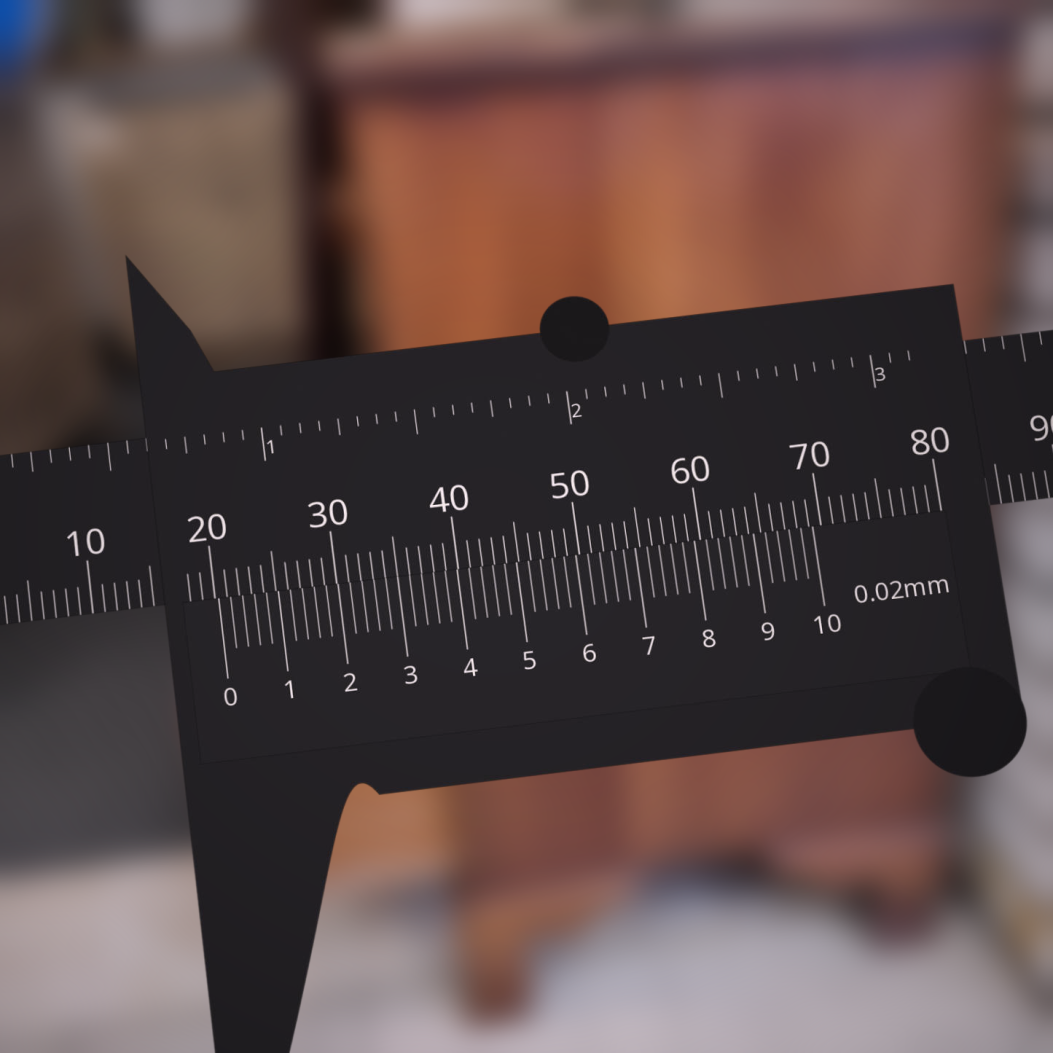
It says 20.3 mm
